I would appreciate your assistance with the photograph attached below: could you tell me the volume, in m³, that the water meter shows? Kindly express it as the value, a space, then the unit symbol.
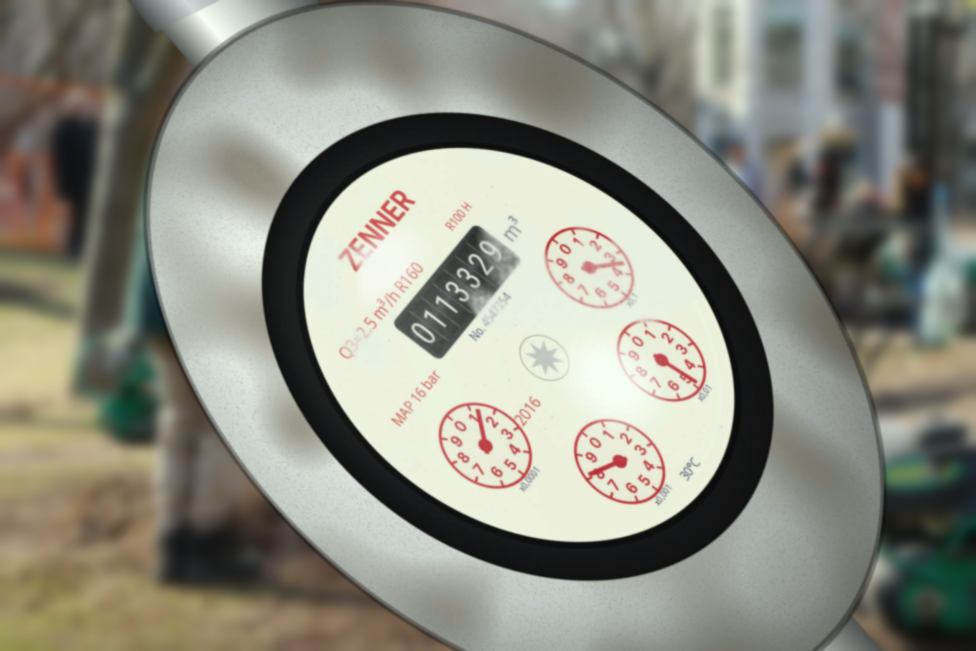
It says 113329.3481 m³
